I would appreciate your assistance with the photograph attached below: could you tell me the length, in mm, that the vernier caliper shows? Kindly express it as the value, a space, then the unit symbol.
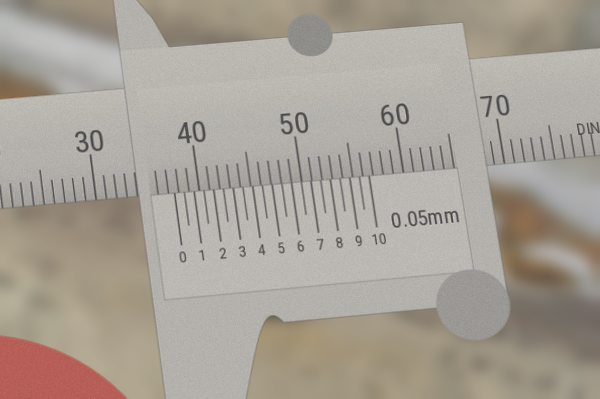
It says 37.6 mm
